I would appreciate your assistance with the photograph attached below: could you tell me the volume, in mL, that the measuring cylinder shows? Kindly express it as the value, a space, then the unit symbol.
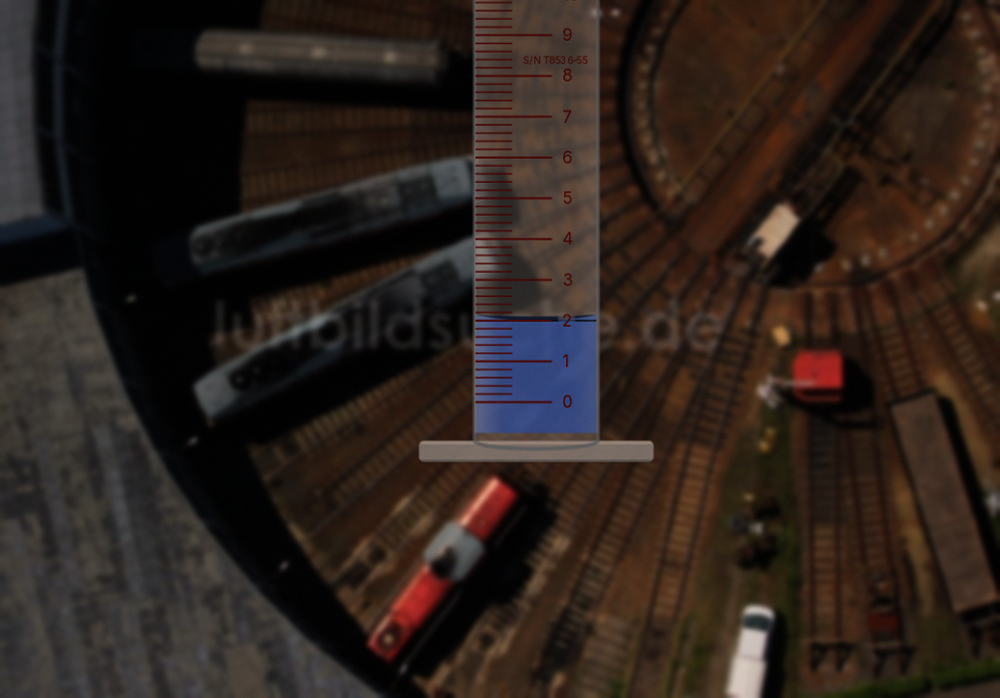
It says 2 mL
